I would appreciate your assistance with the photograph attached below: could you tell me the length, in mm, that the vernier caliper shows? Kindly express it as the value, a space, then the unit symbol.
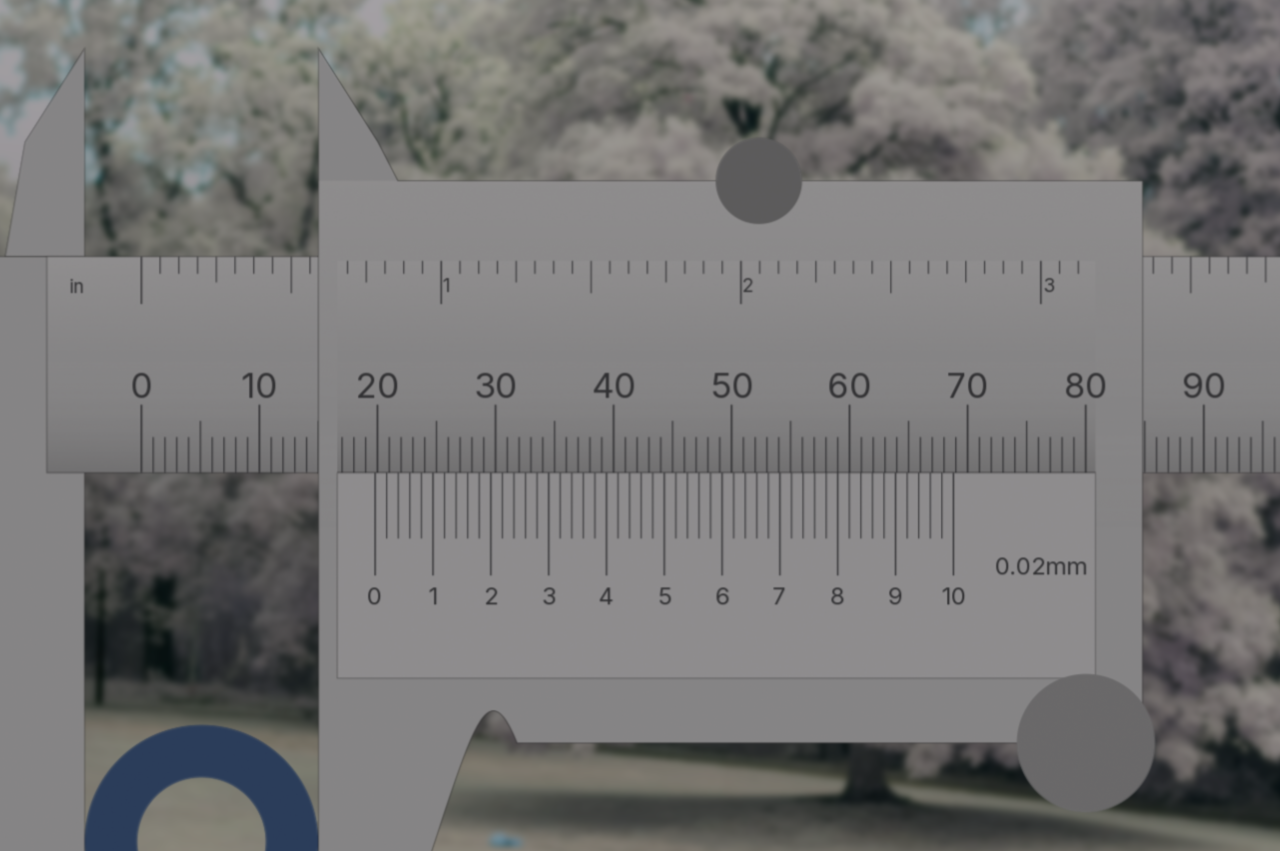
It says 19.8 mm
